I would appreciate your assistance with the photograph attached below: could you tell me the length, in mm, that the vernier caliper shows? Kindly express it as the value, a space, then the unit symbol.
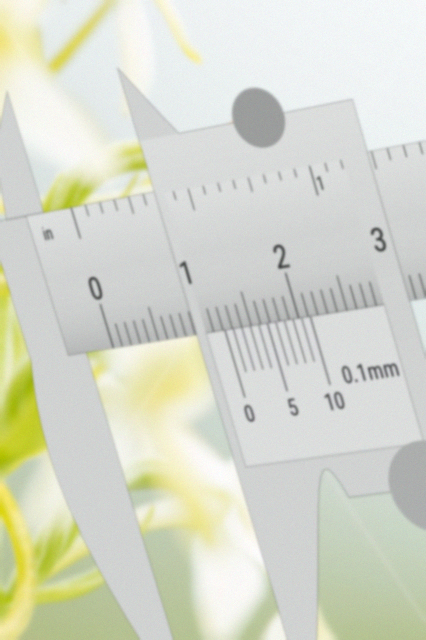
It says 12.2 mm
